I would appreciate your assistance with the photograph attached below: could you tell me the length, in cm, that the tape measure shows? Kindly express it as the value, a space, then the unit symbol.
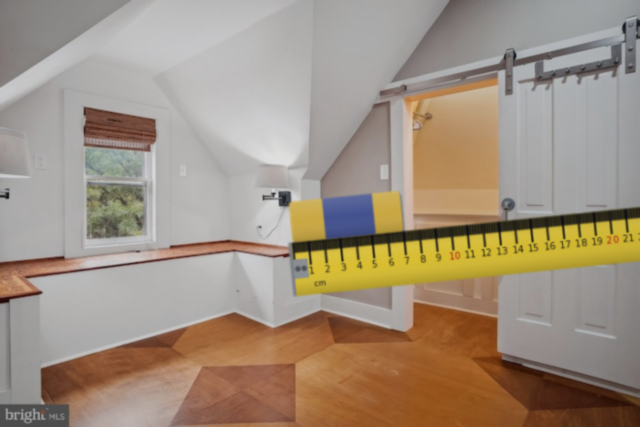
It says 7 cm
